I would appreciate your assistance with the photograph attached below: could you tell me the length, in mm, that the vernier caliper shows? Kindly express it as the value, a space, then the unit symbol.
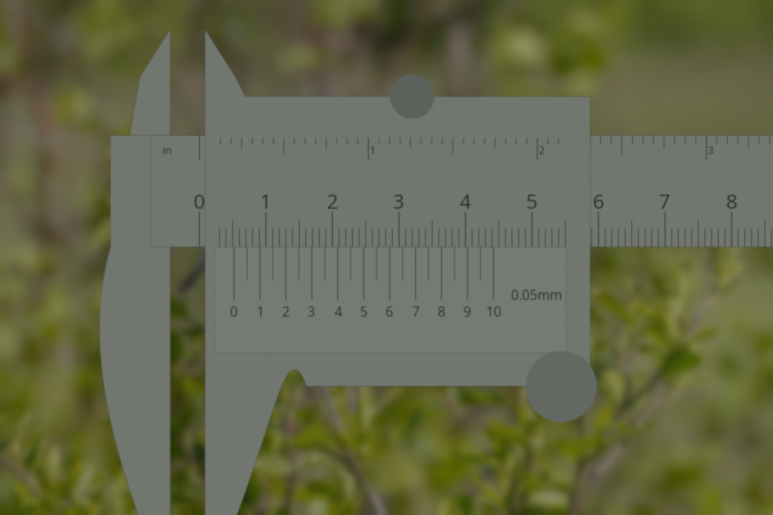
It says 5.2 mm
